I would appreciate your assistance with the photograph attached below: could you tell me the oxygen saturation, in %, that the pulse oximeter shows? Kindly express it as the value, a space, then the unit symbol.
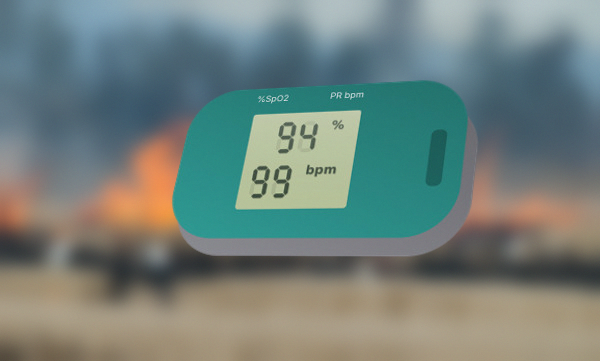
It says 94 %
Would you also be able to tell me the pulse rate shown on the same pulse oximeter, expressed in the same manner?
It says 99 bpm
